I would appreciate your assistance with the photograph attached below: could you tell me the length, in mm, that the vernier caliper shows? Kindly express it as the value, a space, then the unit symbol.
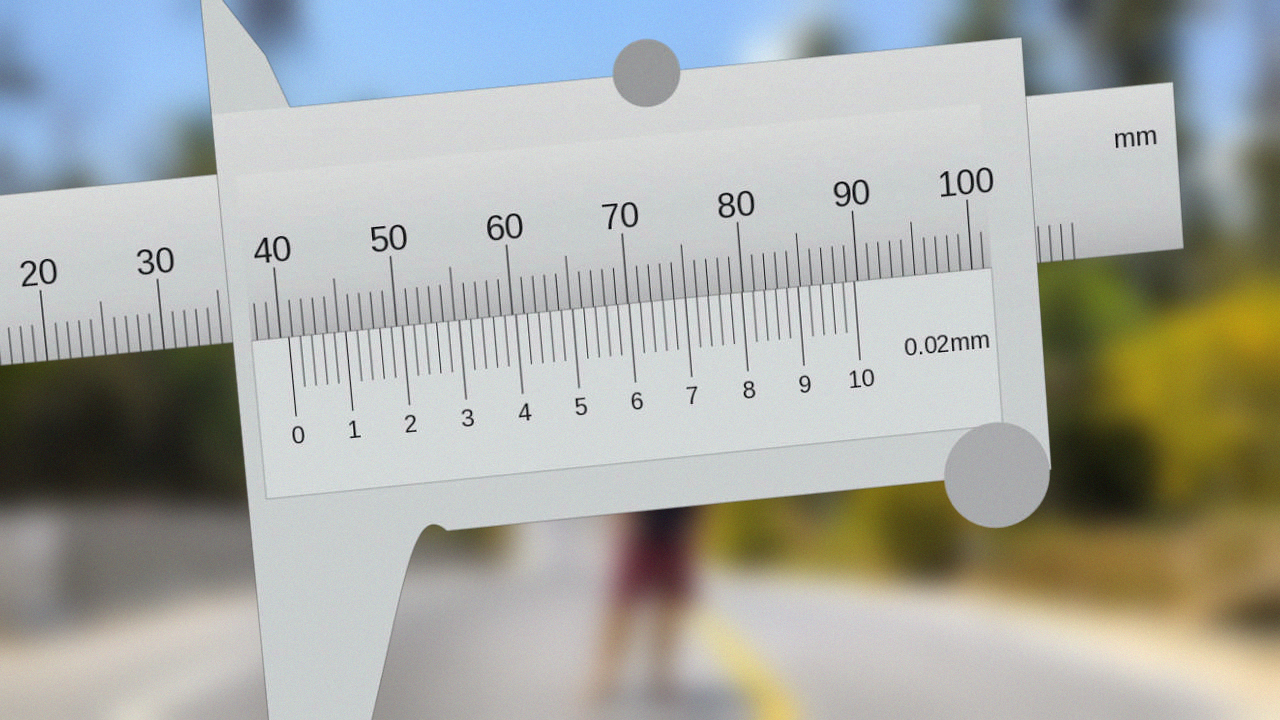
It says 40.7 mm
